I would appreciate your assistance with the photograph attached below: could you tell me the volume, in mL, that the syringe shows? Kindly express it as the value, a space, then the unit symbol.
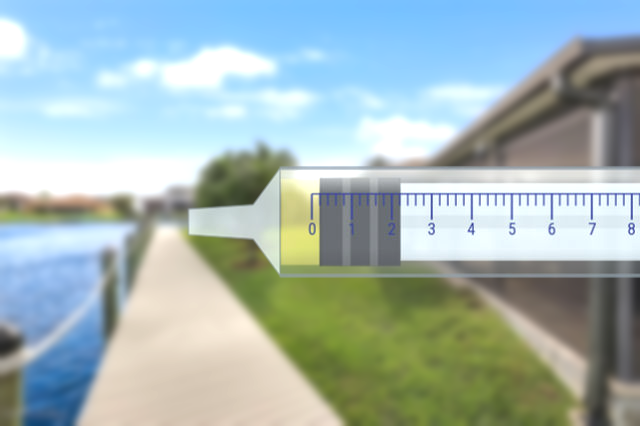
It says 0.2 mL
